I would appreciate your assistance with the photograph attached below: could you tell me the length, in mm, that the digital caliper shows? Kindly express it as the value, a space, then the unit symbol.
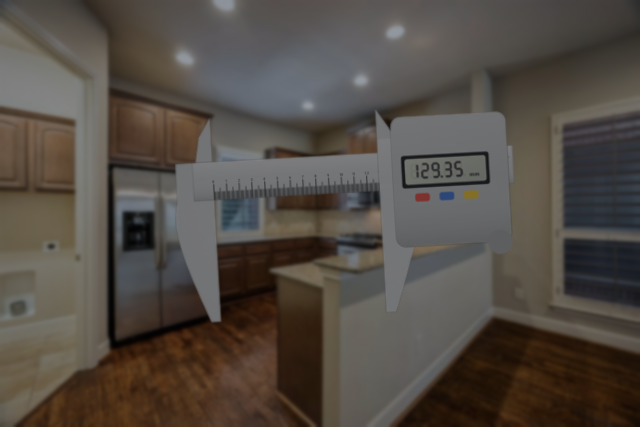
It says 129.35 mm
